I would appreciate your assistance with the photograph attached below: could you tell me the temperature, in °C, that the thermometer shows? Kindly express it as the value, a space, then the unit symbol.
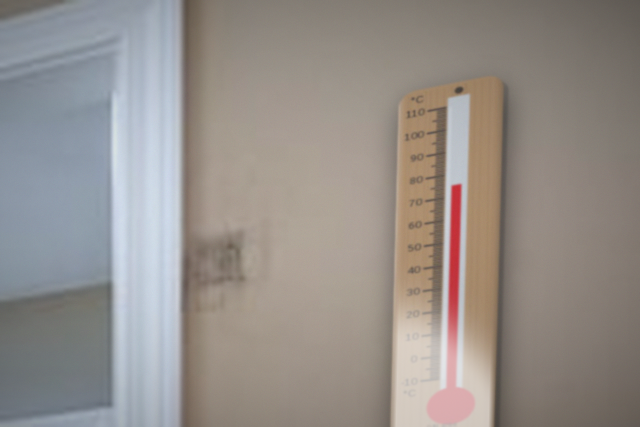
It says 75 °C
